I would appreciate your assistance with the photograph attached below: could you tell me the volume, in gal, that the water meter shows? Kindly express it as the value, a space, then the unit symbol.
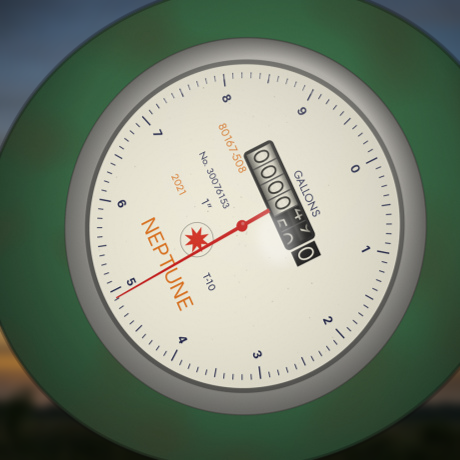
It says 494.9 gal
